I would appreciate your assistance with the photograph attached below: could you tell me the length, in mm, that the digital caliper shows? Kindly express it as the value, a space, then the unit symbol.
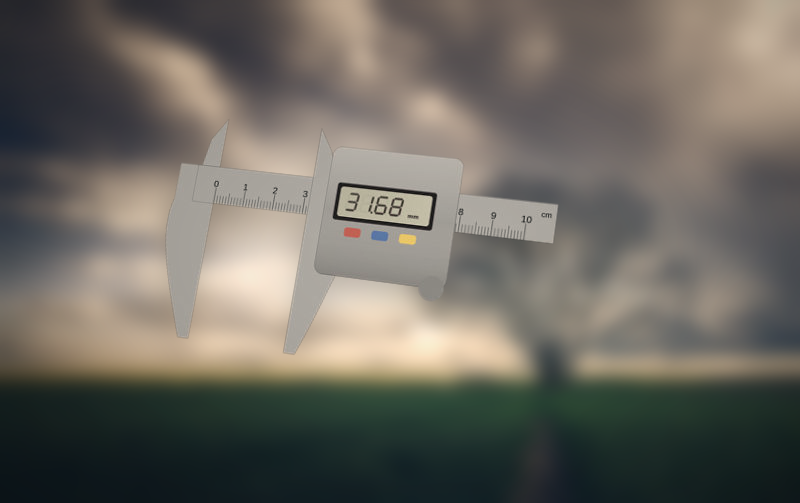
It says 31.68 mm
